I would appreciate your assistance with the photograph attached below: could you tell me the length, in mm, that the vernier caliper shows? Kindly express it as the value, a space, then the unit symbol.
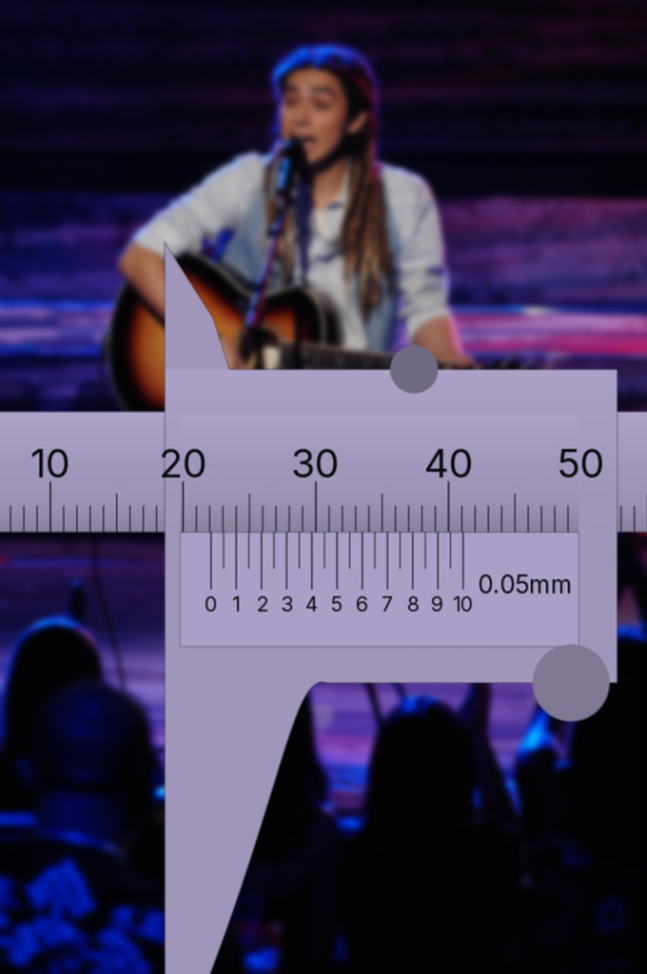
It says 22.1 mm
